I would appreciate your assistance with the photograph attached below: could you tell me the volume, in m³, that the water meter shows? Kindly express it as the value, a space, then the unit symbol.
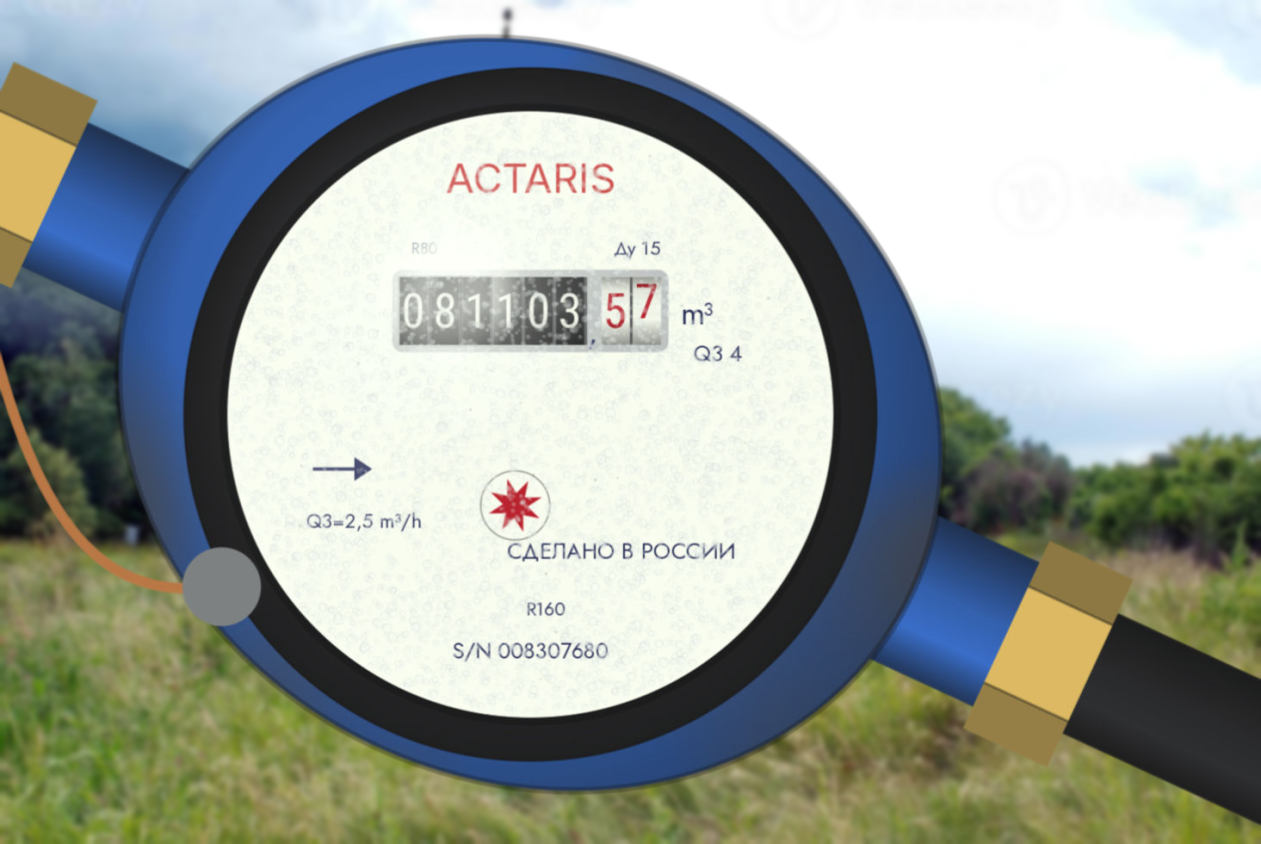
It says 81103.57 m³
